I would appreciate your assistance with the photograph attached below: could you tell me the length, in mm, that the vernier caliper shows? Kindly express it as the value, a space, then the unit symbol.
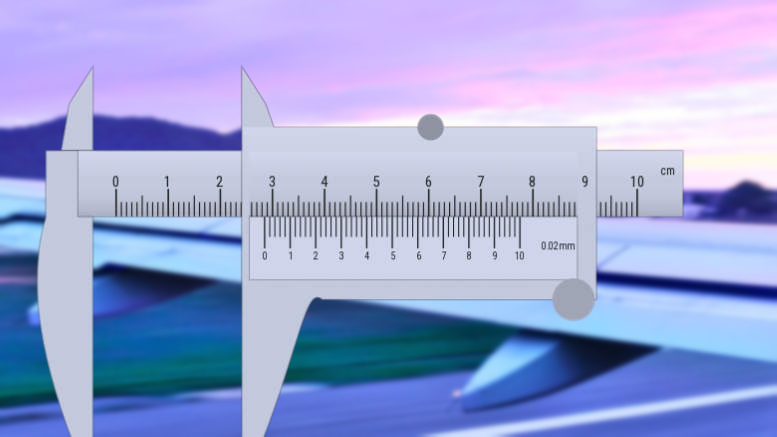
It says 28.5 mm
